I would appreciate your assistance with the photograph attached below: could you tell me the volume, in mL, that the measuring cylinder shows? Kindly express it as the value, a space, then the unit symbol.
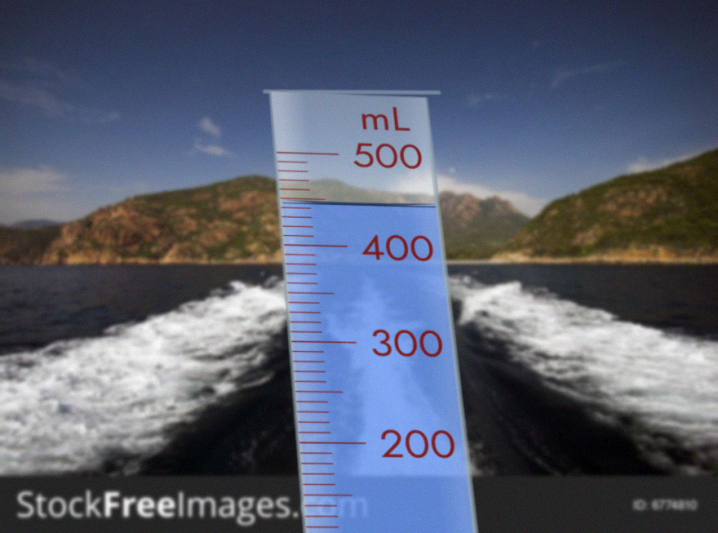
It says 445 mL
